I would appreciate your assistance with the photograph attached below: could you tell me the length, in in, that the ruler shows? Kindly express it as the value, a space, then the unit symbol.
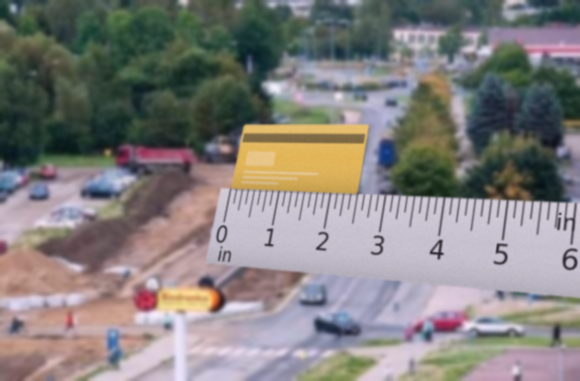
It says 2.5 in
